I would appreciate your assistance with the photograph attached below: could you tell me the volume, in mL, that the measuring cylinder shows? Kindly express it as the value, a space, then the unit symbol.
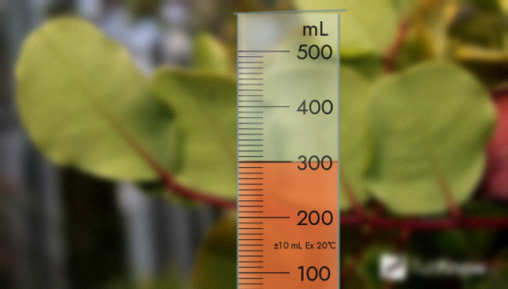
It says 300 mL
